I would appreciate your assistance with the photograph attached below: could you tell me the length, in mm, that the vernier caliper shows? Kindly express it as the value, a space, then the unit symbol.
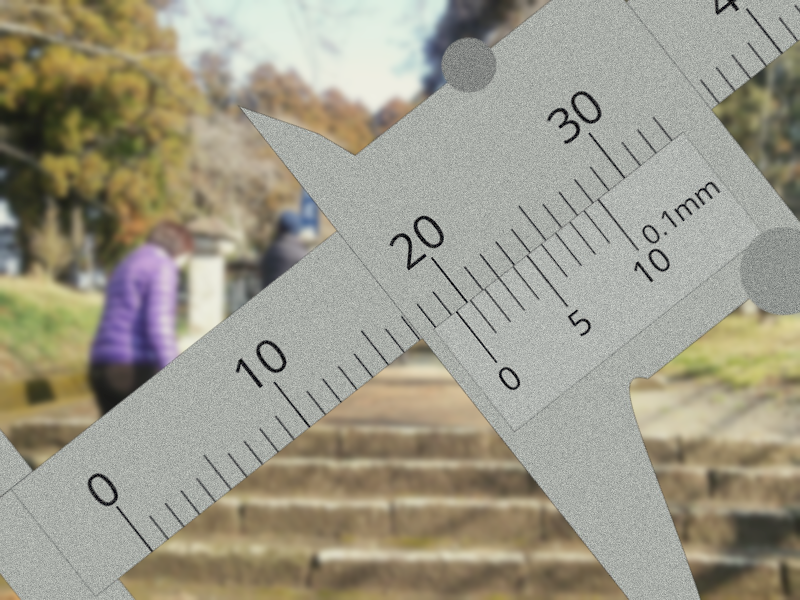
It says 19.3 mm
